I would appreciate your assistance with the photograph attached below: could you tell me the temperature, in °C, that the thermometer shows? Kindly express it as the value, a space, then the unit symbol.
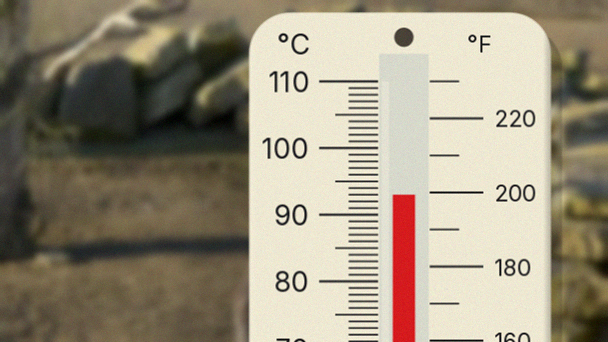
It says 93 °C
